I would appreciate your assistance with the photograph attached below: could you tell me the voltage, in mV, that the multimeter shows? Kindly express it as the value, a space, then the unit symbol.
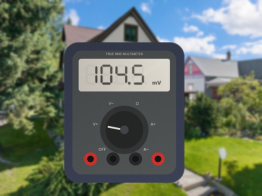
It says 104.5 mV
